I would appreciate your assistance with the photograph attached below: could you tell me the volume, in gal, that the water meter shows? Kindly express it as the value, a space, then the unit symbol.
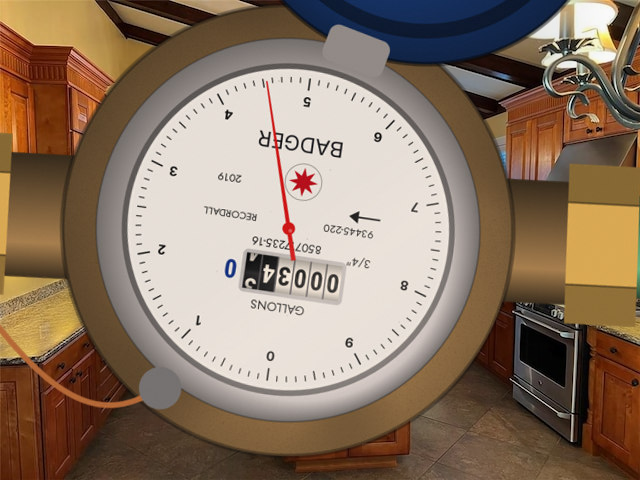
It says 3434.5 gal
